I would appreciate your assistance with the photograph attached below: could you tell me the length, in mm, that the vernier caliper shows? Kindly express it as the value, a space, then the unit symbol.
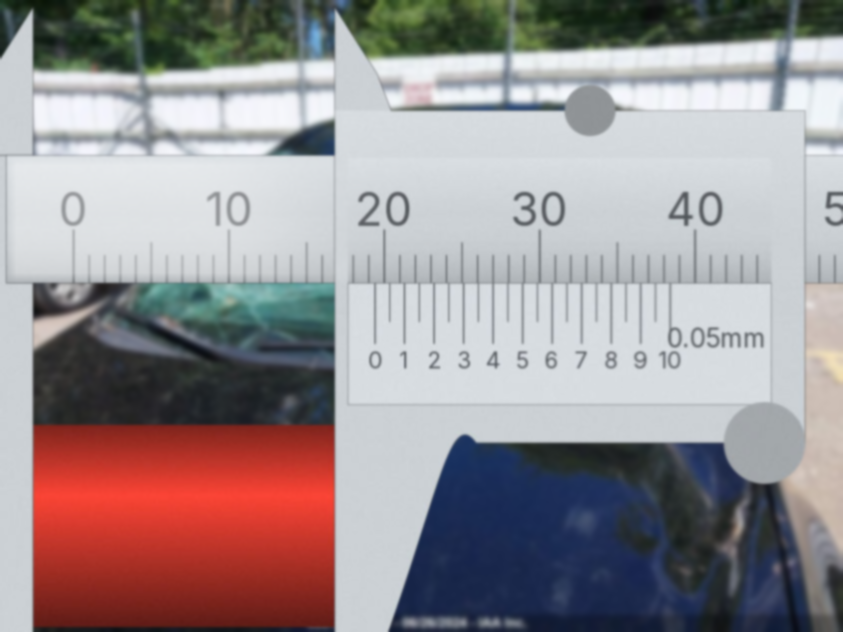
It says 19.4 mm
